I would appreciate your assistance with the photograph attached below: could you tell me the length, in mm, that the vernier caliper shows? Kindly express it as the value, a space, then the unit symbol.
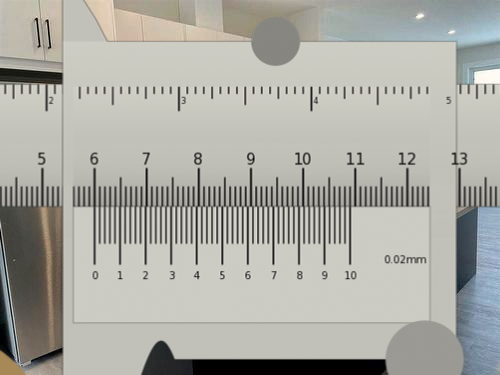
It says 60.0 mm
